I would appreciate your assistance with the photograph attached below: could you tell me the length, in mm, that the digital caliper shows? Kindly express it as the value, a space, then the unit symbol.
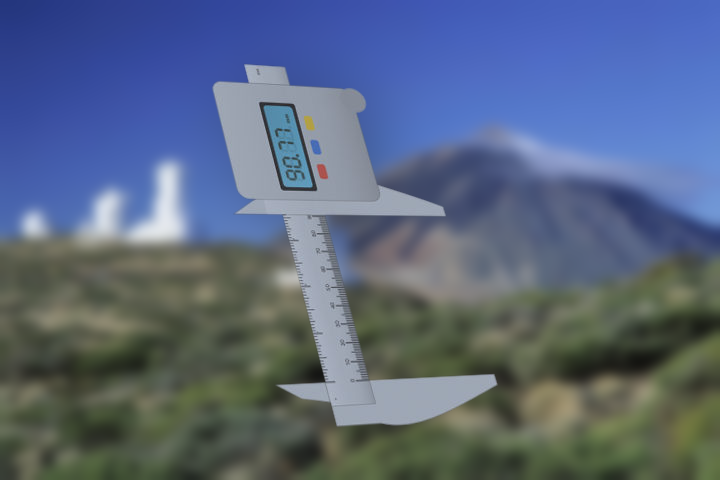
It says 90.77 mm
